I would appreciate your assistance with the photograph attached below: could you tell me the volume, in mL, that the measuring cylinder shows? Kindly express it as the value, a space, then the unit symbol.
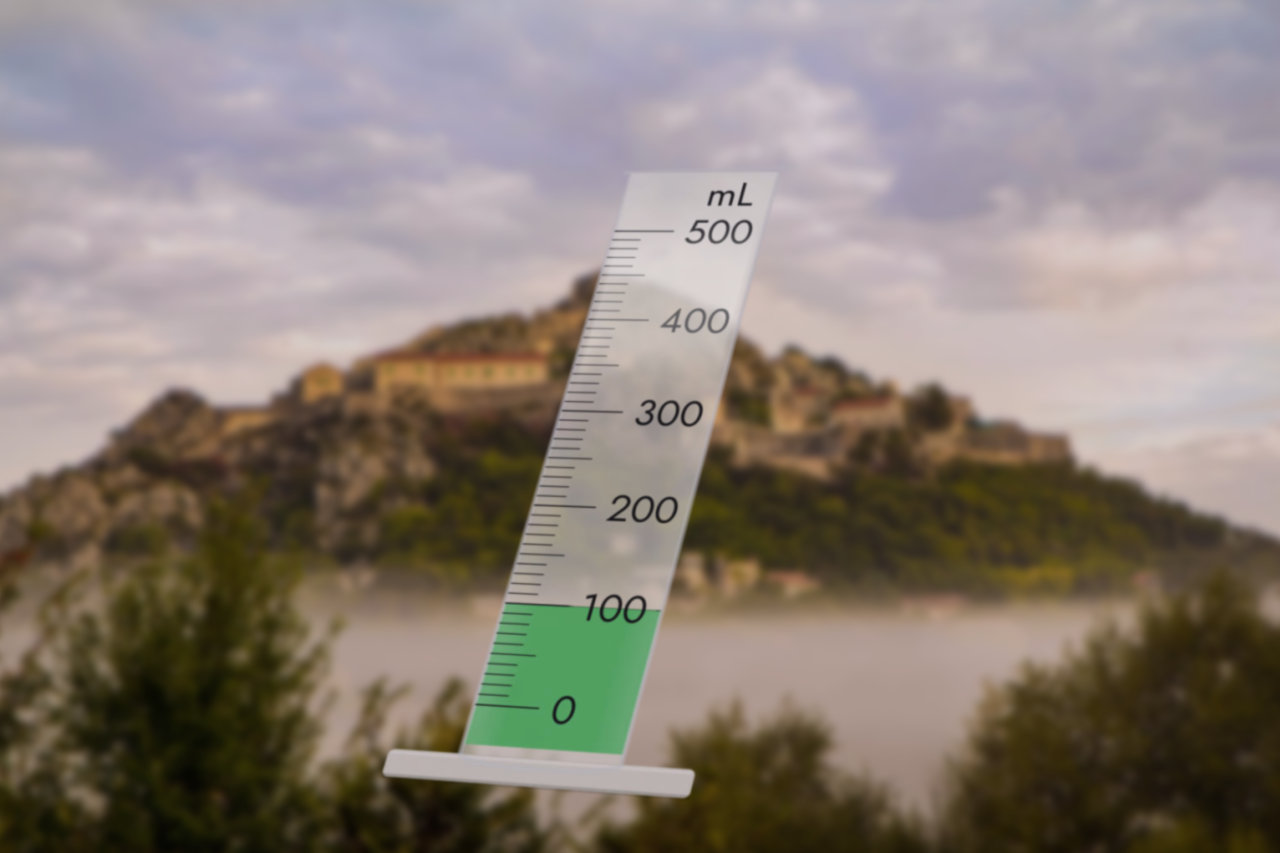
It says 100 mL
